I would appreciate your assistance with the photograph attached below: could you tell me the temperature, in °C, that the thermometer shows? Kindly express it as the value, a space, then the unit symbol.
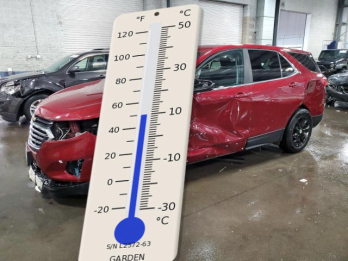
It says 10 °C
